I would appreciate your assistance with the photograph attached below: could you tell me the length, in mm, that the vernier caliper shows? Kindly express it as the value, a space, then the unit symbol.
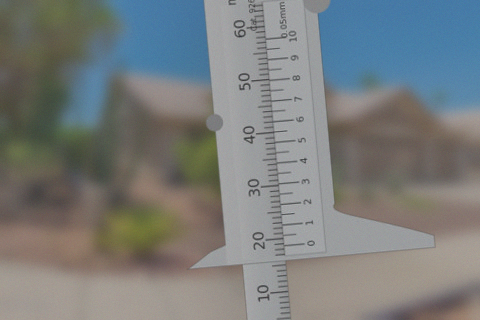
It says 18.6 mm
